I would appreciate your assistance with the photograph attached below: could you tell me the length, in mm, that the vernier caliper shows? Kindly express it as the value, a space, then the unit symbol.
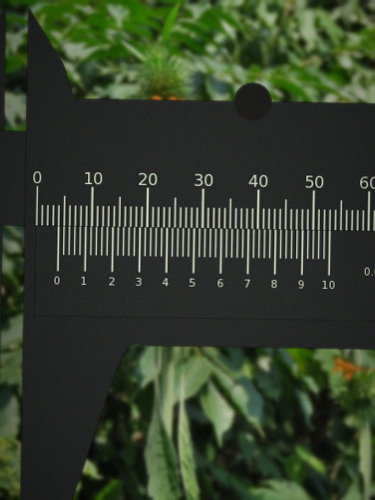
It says 4.0 mm
